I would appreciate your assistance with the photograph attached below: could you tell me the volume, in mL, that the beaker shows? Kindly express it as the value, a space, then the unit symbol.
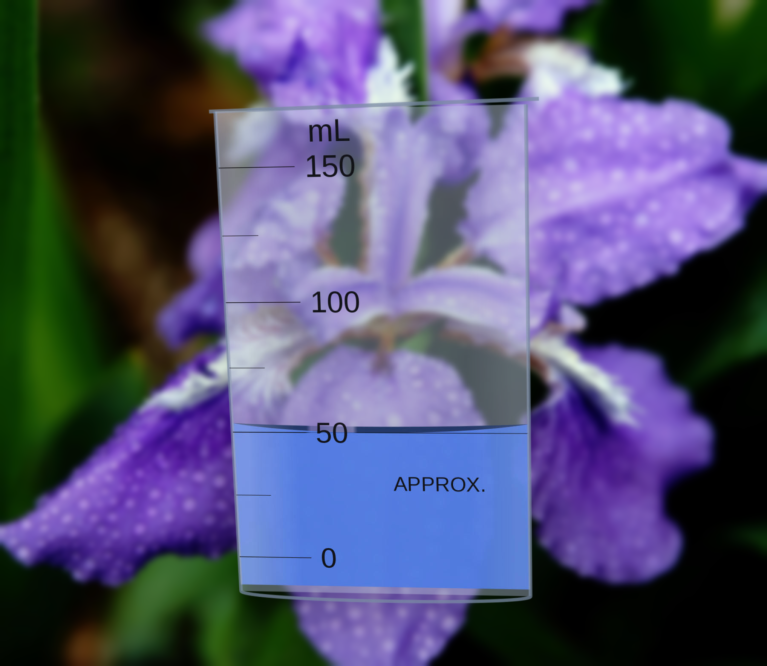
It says 50 mL
